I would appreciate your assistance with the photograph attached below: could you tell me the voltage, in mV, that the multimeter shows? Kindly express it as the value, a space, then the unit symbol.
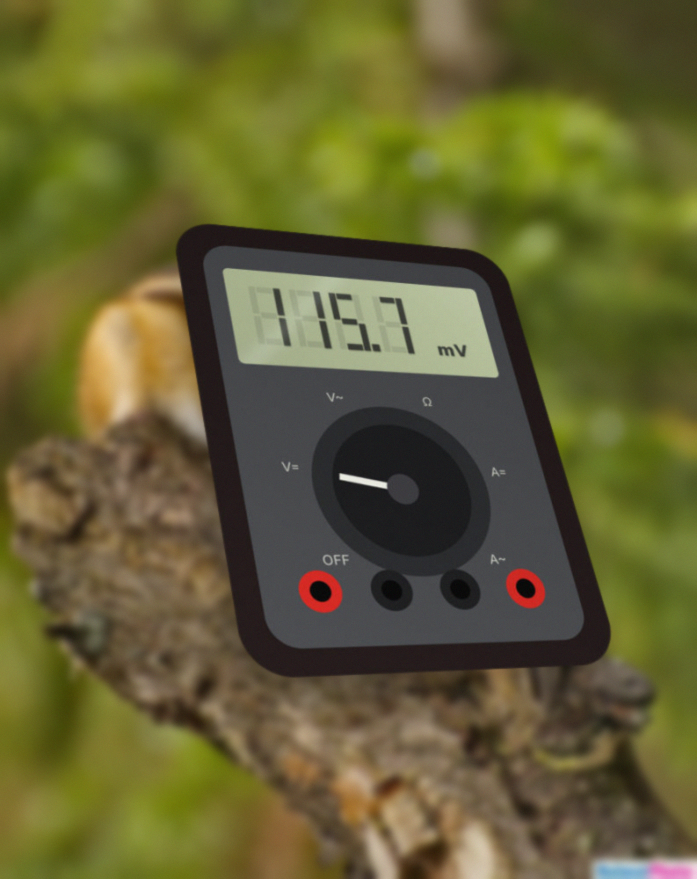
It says 115.7 mV
